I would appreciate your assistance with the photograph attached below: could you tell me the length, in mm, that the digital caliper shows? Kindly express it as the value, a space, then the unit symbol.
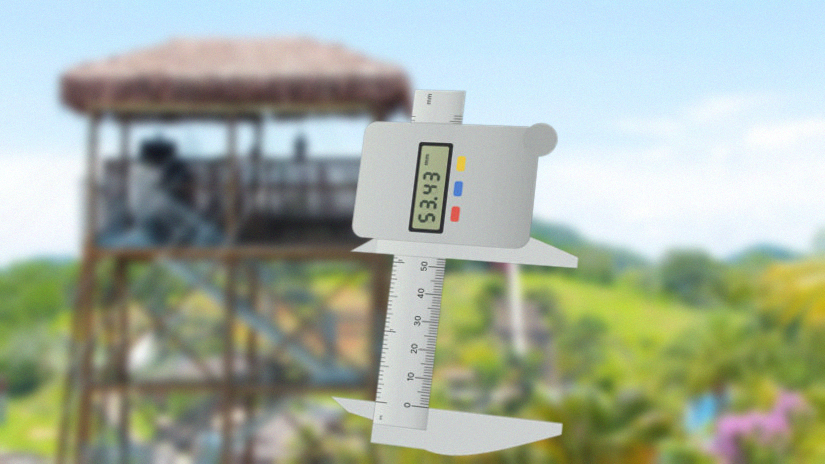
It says 53.43 mm
